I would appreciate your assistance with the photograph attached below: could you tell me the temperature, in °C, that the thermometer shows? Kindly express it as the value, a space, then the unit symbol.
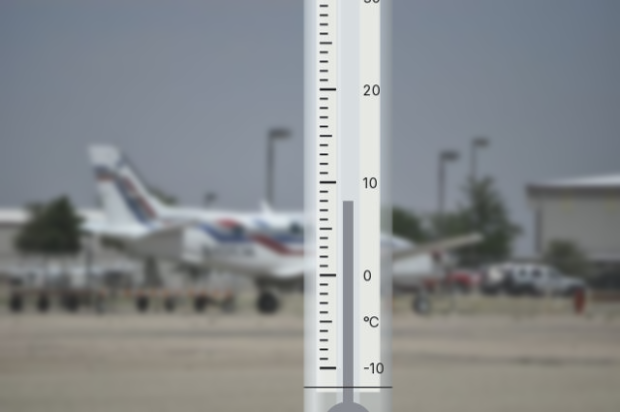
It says 8 °C
